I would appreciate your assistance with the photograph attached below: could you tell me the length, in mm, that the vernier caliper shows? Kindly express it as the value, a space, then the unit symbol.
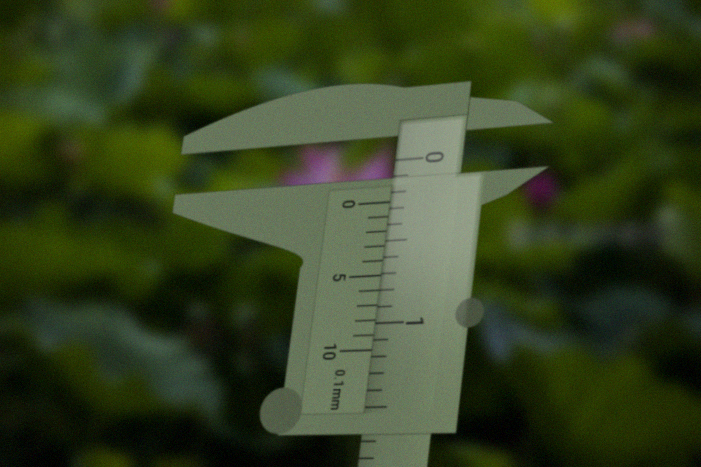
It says 2.6 mm
